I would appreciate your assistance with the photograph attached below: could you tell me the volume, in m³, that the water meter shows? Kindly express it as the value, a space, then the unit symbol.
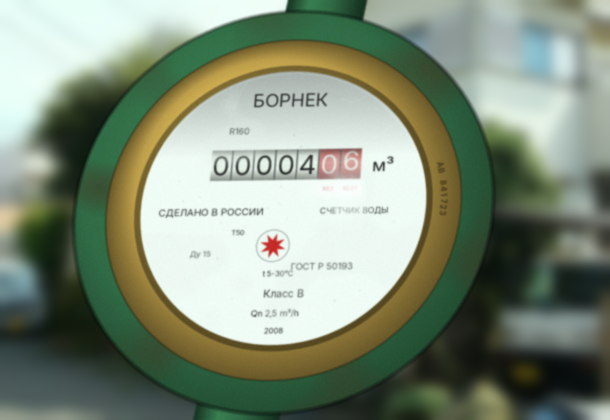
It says 4.06 m³
